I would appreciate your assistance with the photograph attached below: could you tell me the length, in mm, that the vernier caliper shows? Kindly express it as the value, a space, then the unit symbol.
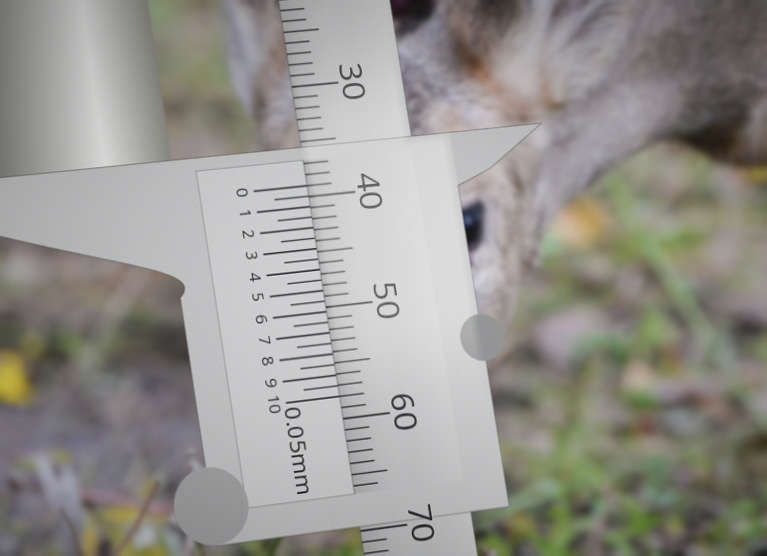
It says 39.0 mm
